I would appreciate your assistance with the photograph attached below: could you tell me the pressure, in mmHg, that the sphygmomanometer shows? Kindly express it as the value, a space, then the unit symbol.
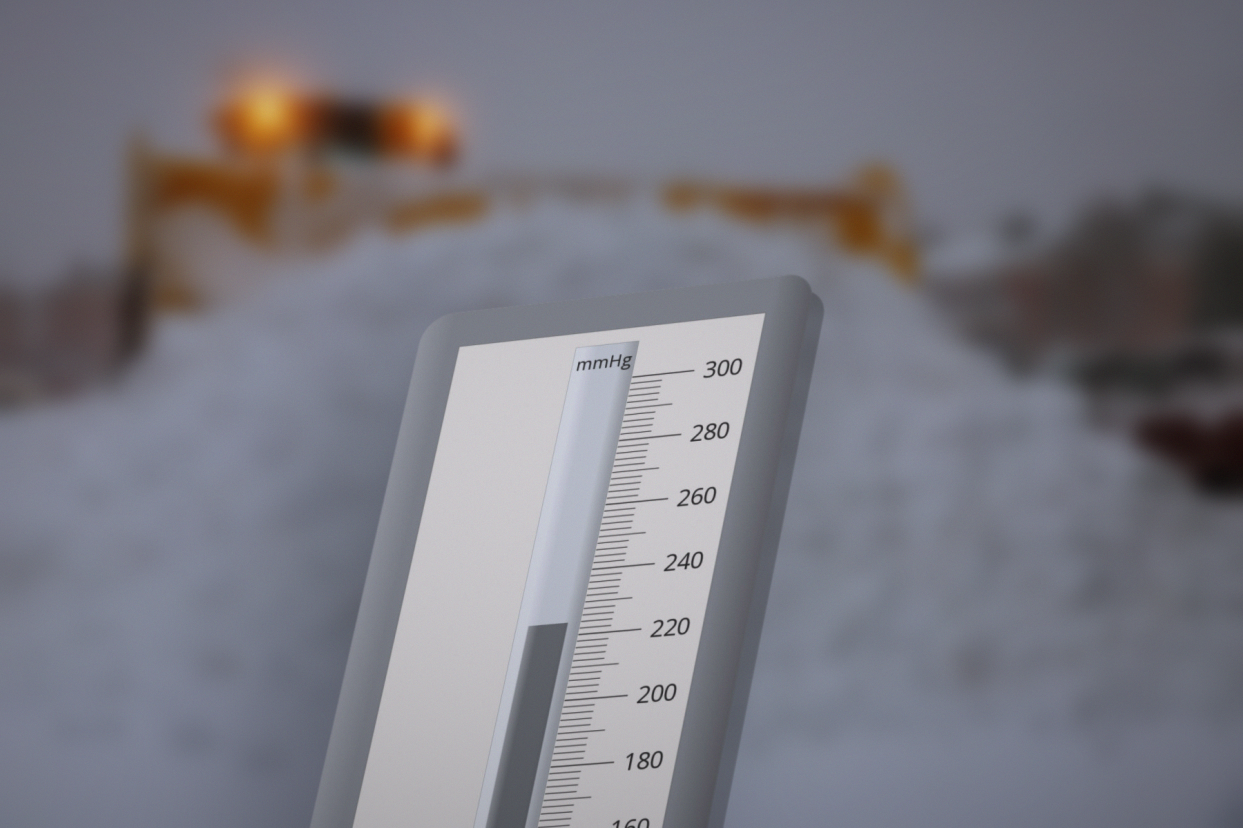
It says 224 mmHg
